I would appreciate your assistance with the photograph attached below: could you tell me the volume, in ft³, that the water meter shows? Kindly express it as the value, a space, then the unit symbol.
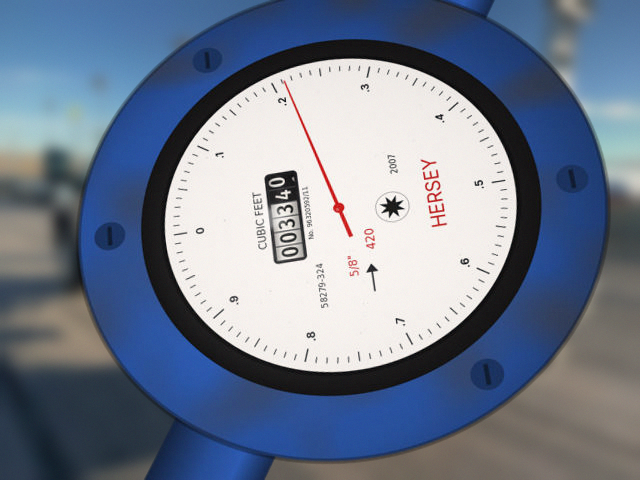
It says 3340.21 ft³
